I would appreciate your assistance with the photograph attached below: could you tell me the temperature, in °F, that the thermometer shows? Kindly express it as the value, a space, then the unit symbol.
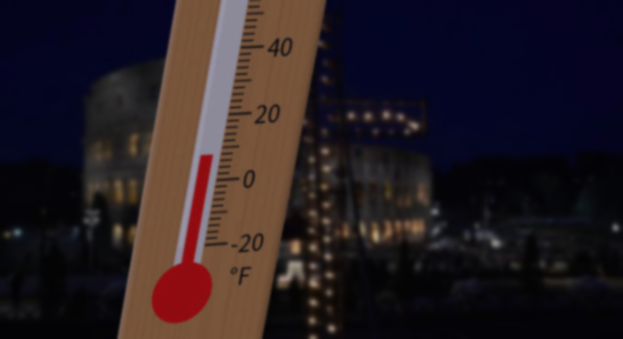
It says 8 °F
